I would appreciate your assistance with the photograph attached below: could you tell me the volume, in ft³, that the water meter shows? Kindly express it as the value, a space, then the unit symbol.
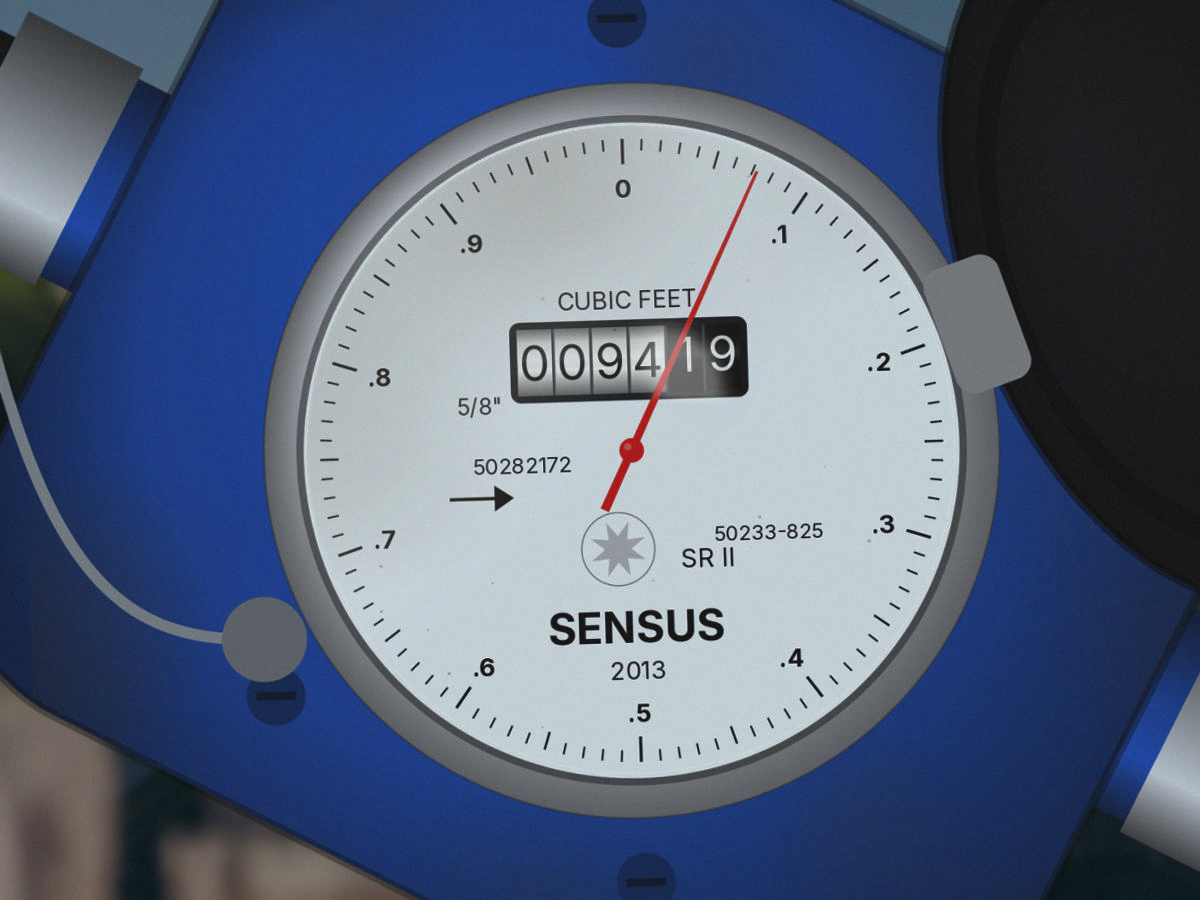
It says 9419.07 ft³
